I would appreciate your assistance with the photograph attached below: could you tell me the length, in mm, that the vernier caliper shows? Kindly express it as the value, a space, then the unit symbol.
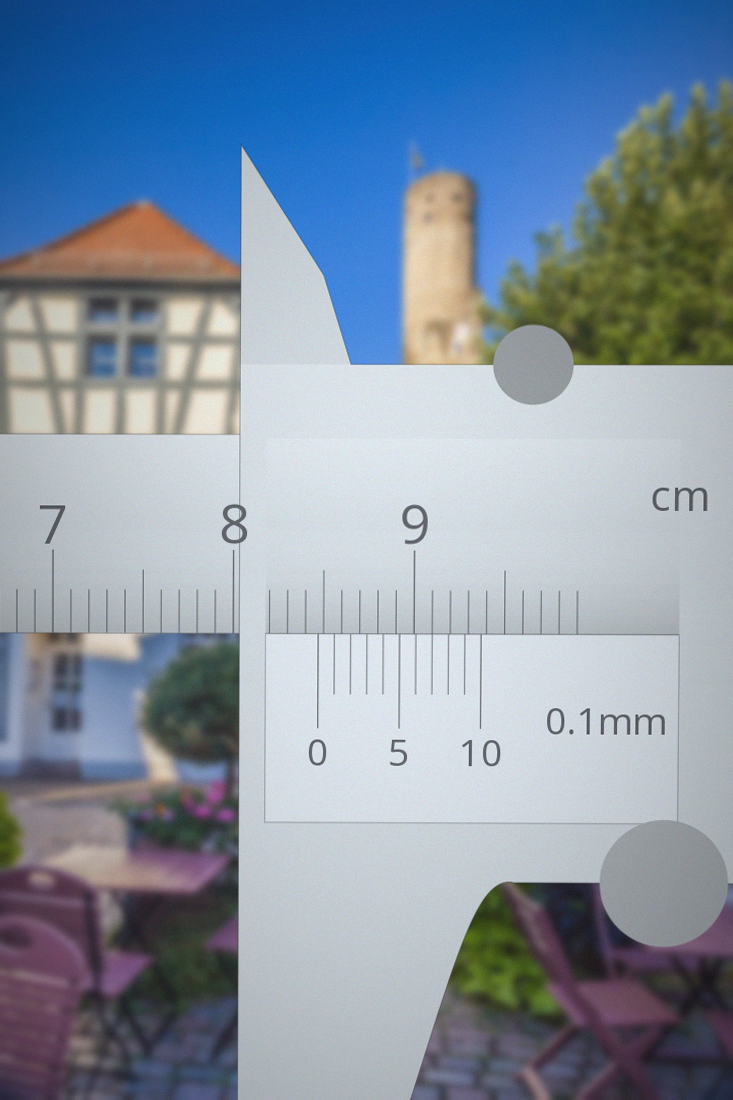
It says 84.7 mm
